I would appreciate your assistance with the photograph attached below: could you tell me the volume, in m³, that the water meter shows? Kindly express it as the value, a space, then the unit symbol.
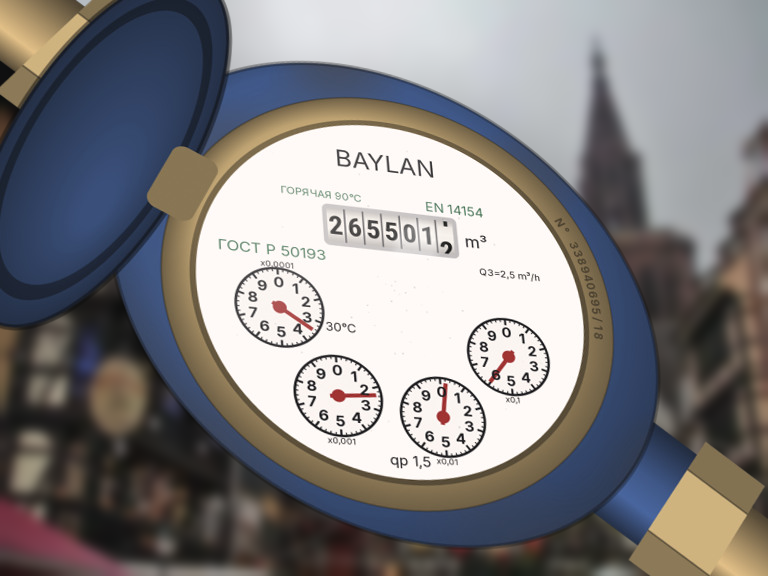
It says 2655011.6023 m³
